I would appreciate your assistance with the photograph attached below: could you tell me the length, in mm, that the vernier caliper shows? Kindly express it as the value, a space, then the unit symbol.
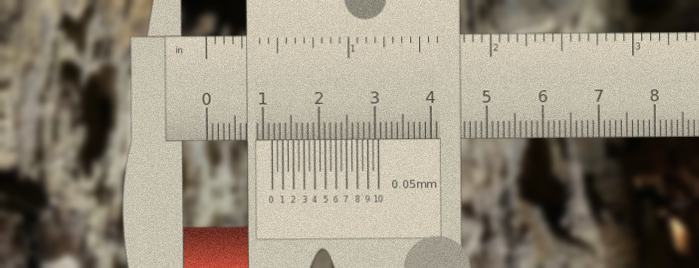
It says 11.6 mm
